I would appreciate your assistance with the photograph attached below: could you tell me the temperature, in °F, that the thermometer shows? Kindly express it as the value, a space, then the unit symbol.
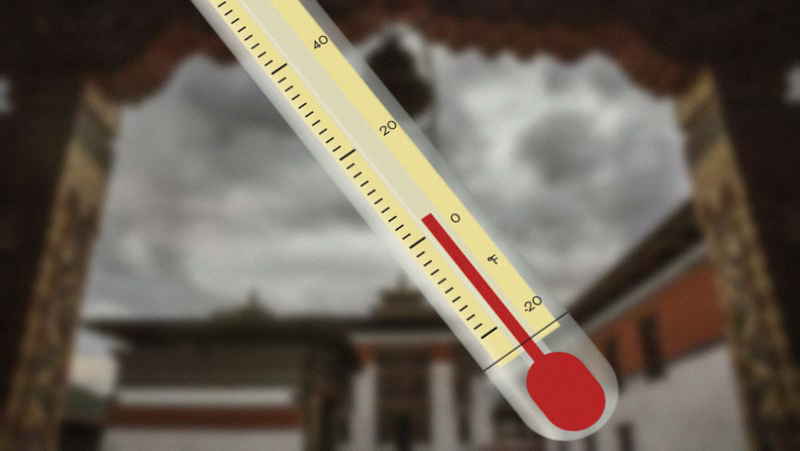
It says 3 °F
